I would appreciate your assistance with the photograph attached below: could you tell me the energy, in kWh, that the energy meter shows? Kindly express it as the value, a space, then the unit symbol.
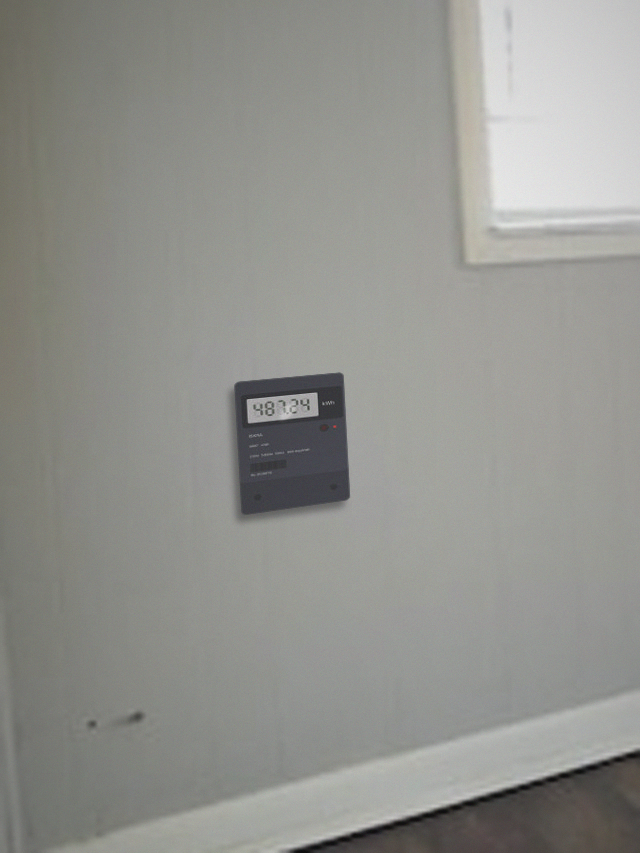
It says 487.24 kWh
